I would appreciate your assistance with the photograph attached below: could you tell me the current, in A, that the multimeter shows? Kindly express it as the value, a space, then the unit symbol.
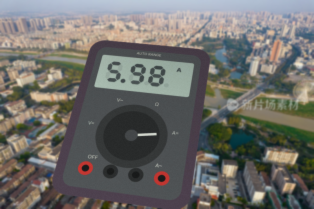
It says 5.98 A
